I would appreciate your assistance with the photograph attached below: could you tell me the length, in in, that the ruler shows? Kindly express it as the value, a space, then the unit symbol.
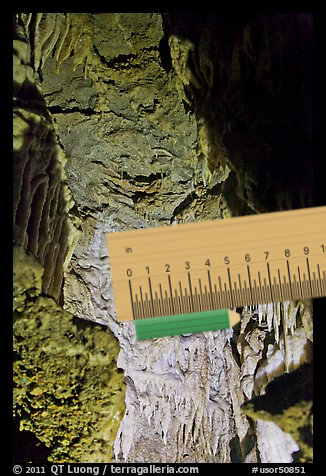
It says 5.5 in
